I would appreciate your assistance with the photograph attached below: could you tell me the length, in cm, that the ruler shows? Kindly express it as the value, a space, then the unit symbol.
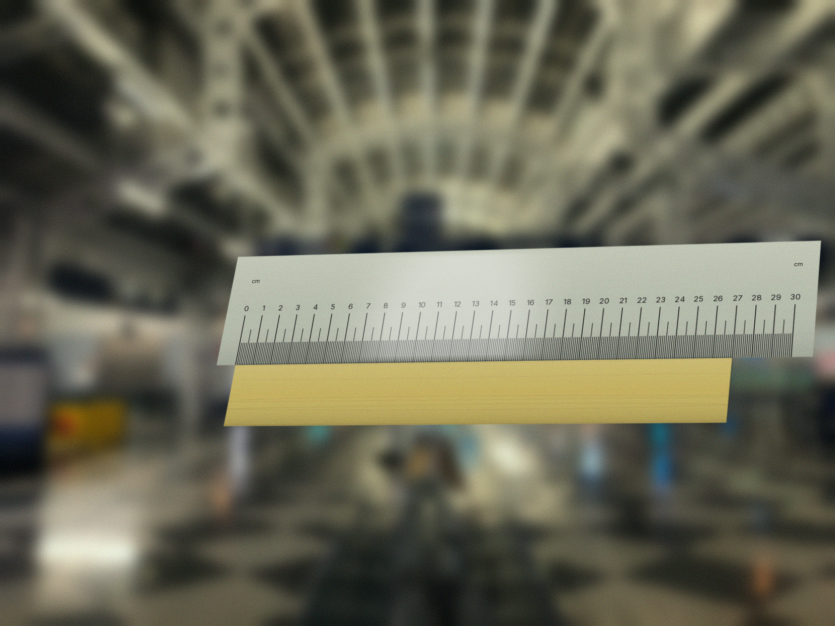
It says 27 cm
